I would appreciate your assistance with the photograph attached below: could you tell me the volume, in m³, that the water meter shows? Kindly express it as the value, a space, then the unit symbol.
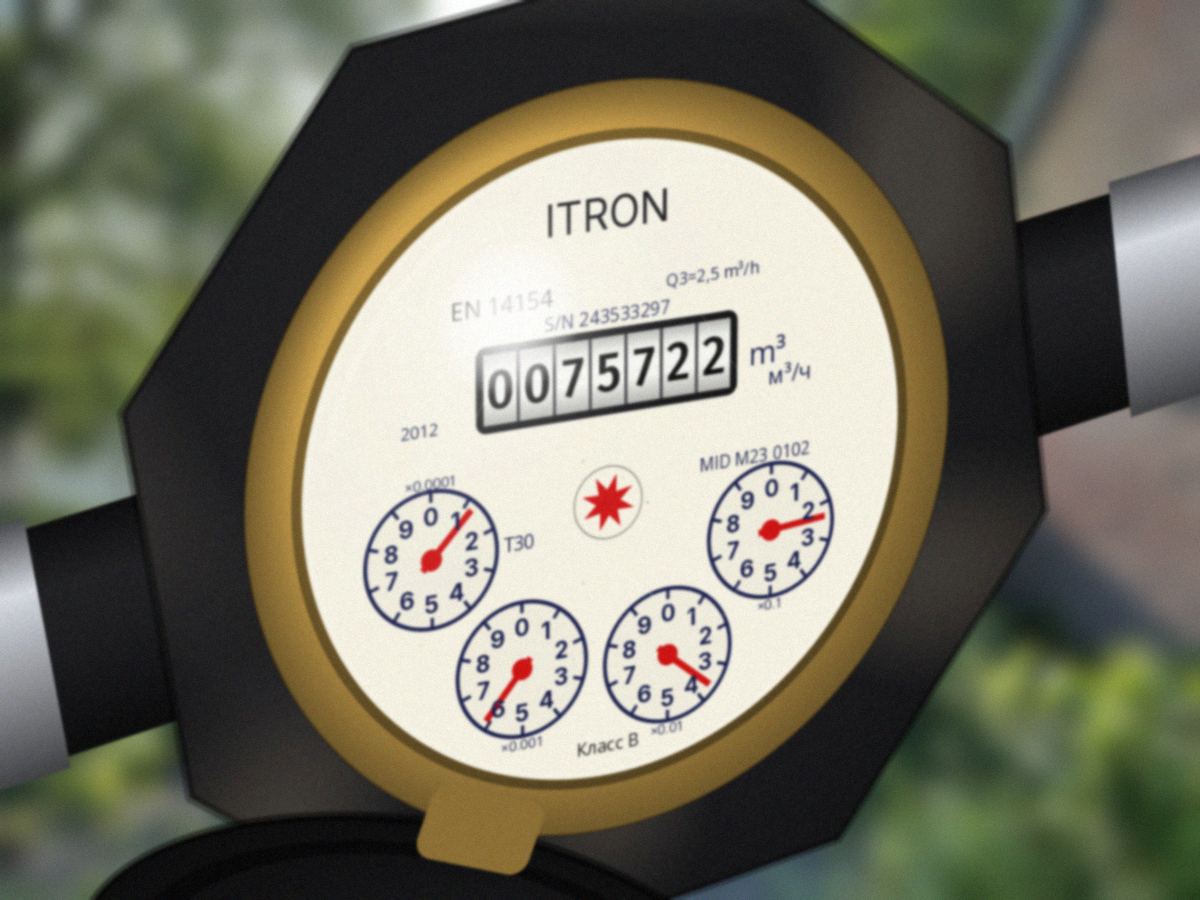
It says 75722.2361 m³
